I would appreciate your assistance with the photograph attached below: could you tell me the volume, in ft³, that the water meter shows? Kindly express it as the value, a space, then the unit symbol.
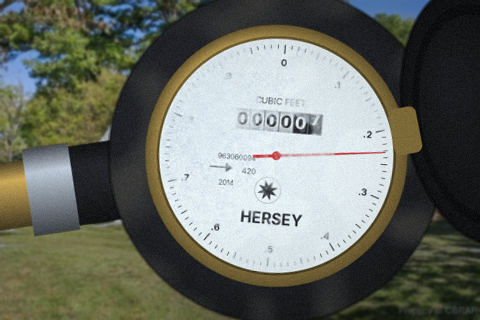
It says 7.23 ft³
